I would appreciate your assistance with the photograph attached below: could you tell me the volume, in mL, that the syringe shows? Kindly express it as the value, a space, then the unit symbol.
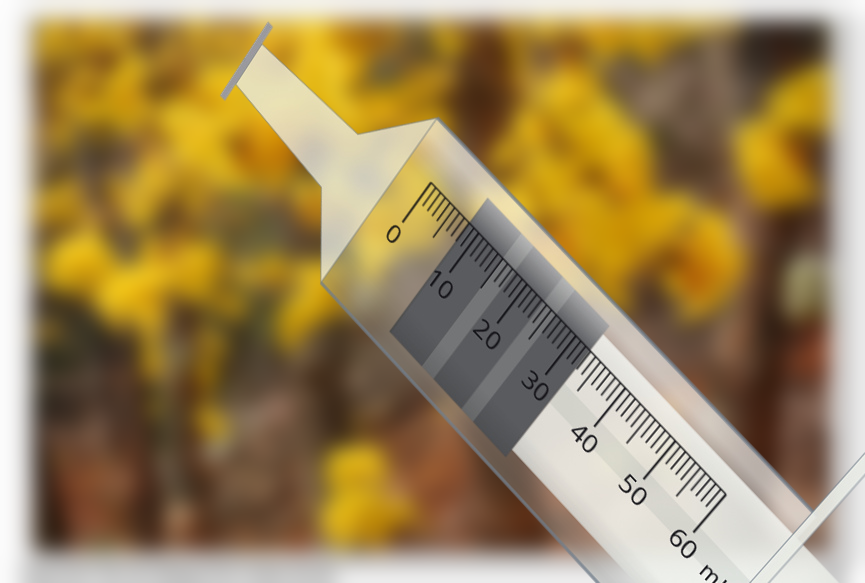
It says 8 mL
